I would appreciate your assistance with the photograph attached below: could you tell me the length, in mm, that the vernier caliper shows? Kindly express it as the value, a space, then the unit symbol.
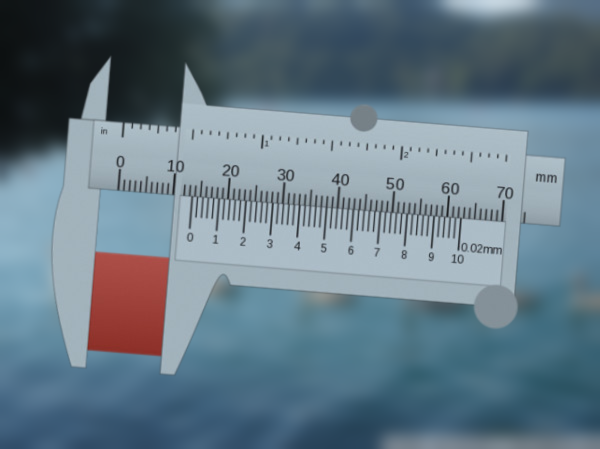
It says 13.5 mm
